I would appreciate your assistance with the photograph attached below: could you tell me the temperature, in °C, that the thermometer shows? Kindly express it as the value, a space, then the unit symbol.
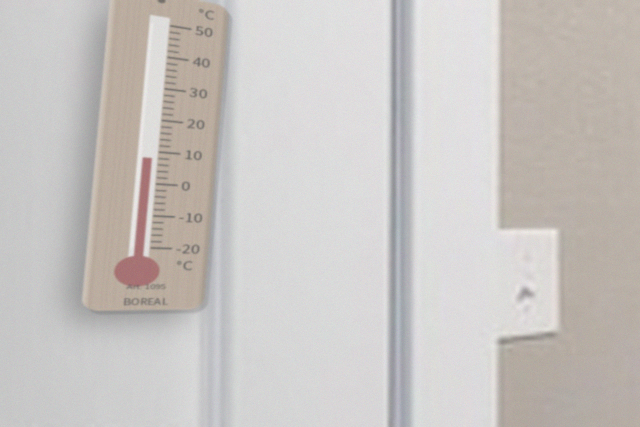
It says 8 °C
